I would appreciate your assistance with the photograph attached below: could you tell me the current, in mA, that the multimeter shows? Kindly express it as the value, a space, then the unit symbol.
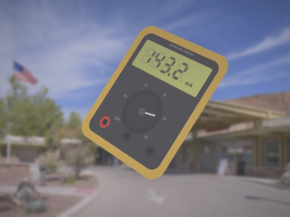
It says 143.2 mA
